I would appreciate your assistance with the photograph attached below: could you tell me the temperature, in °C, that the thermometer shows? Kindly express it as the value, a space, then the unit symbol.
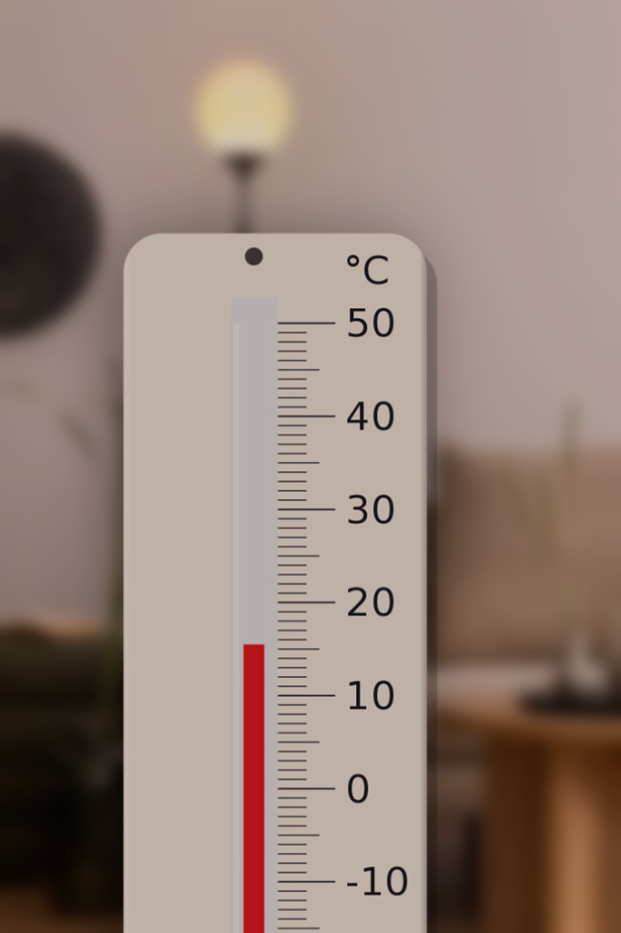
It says 15.5 °C
